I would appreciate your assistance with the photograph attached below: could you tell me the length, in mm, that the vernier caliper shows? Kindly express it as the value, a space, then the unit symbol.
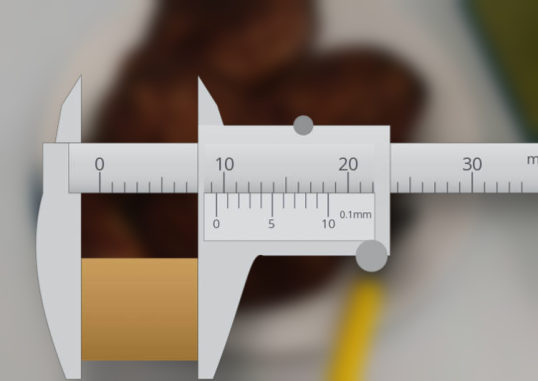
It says 9.4 mm
